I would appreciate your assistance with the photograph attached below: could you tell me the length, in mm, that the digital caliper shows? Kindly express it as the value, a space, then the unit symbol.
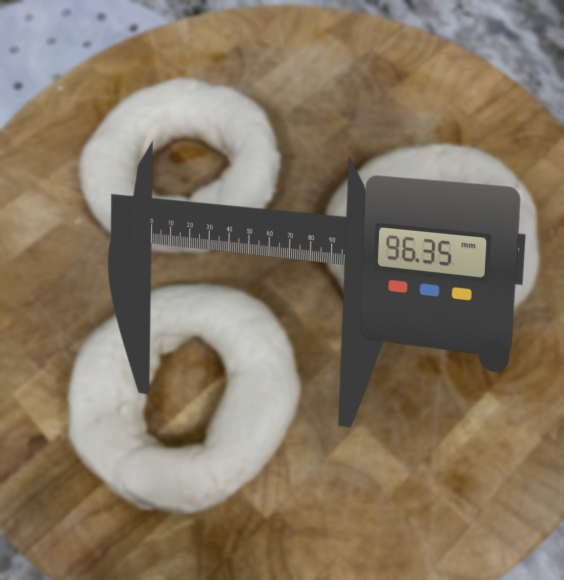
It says 96.35 mm
